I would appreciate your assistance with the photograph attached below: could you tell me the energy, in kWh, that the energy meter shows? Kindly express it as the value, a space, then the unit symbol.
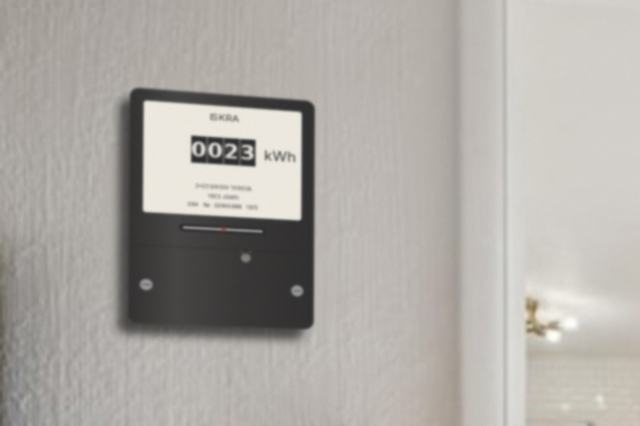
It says 23 kWh
